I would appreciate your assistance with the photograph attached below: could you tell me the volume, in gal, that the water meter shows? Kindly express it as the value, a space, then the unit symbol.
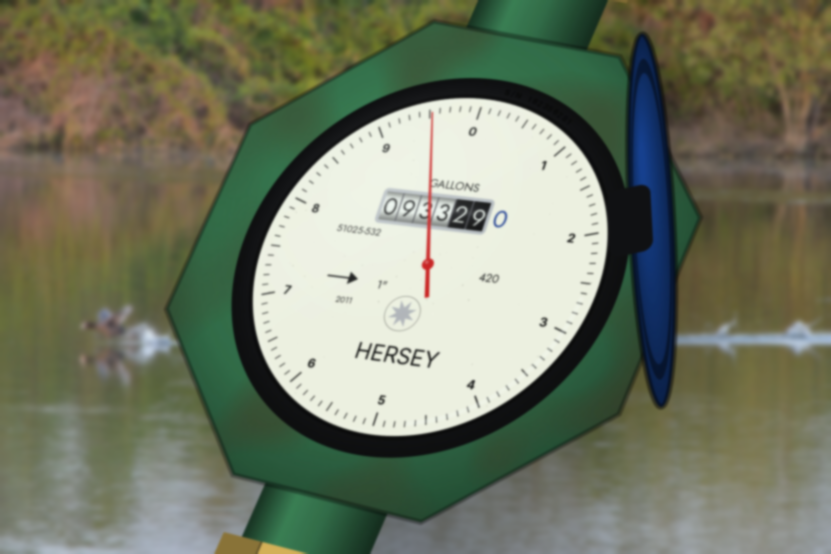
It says 933289.5 gal
